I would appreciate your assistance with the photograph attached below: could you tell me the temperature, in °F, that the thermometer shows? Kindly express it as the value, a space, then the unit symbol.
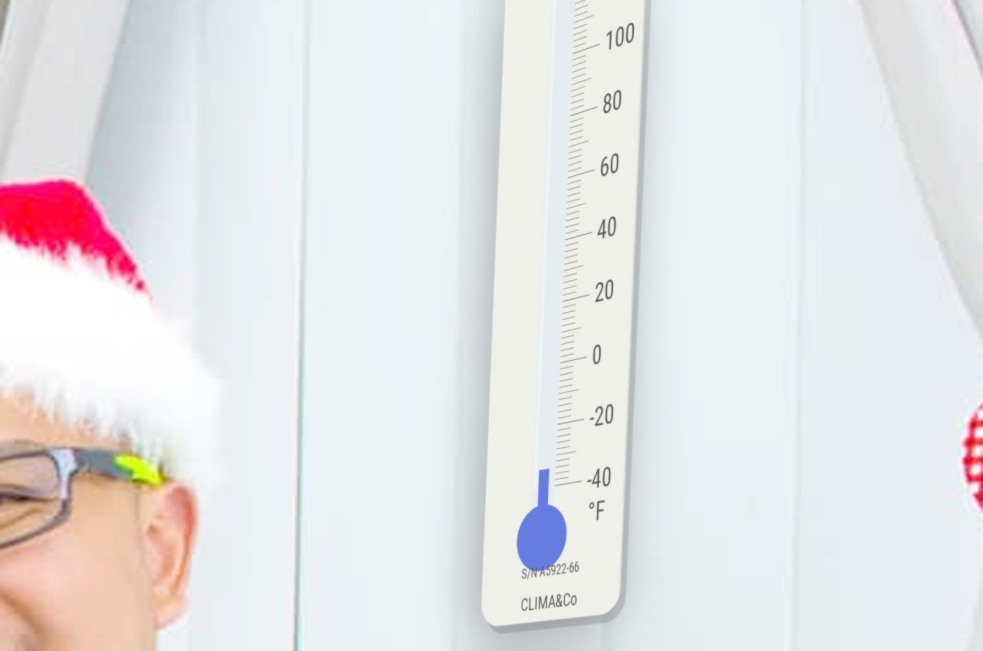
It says -34 °F
